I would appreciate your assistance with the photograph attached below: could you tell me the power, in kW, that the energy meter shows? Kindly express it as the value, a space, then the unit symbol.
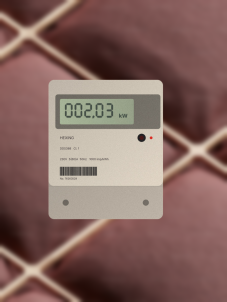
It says 2.03 kW
